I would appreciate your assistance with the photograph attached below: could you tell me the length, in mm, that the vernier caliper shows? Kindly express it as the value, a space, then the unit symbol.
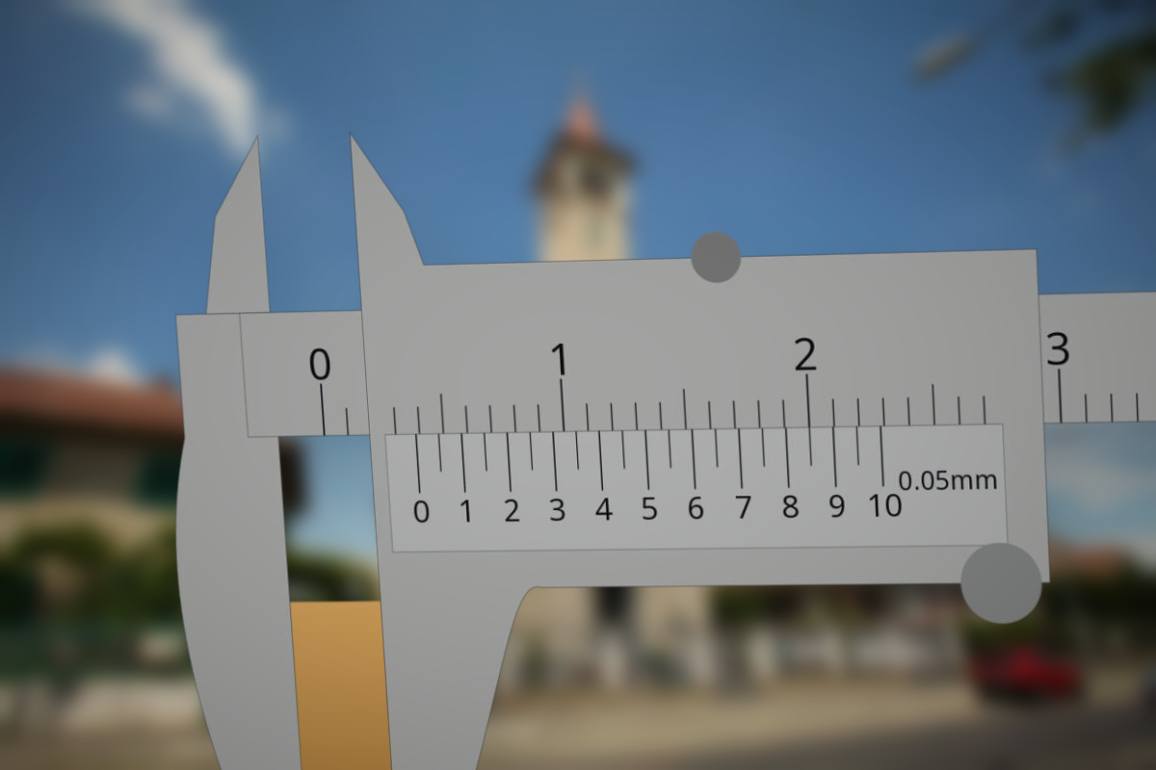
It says 3.85 mm
